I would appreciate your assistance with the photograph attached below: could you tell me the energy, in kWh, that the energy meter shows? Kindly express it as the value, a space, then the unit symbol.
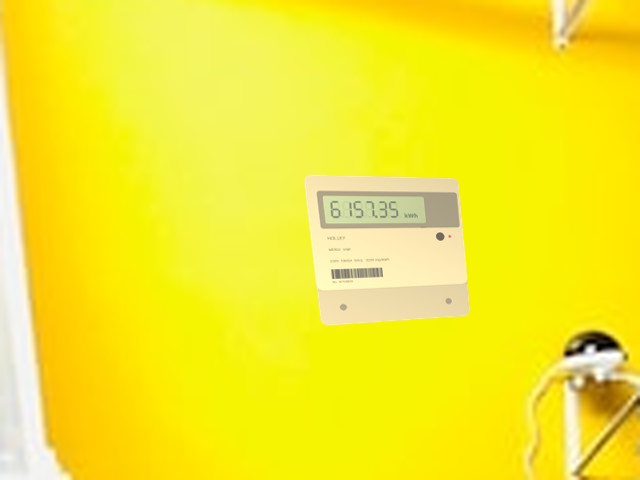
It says 6157.35 kWh
